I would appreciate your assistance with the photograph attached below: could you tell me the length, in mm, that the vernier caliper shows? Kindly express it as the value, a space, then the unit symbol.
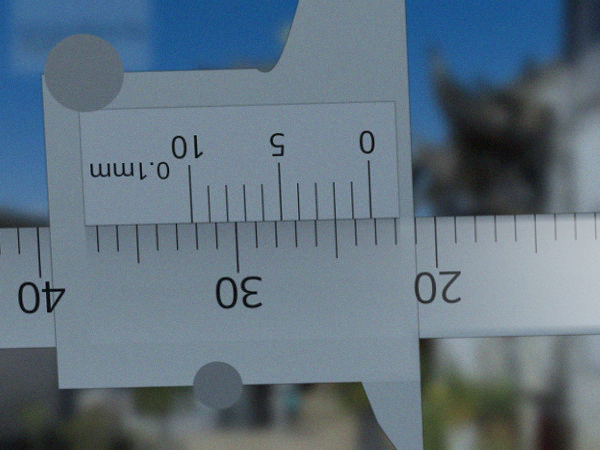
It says 23.2 mm
